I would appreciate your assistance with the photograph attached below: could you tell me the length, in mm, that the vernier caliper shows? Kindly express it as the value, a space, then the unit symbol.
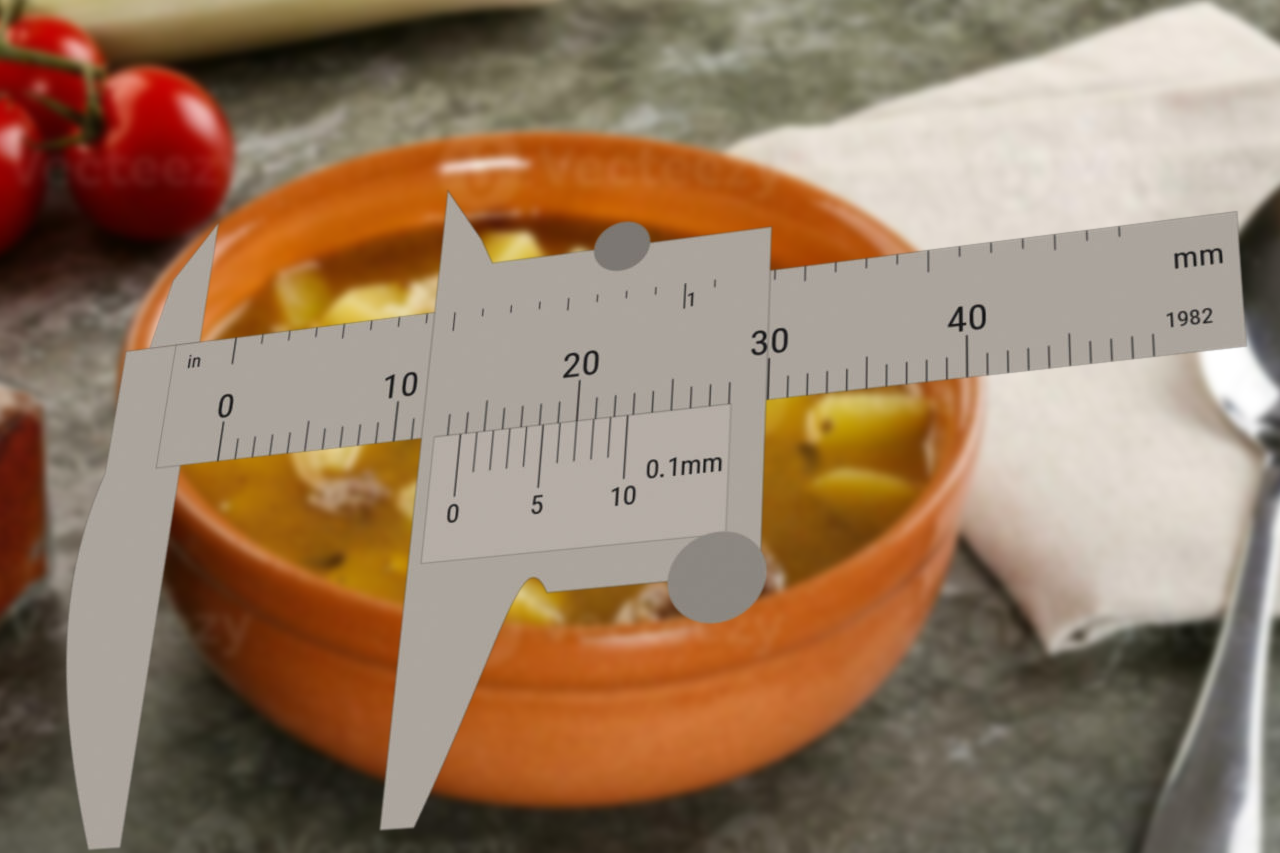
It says 13.7 mm
